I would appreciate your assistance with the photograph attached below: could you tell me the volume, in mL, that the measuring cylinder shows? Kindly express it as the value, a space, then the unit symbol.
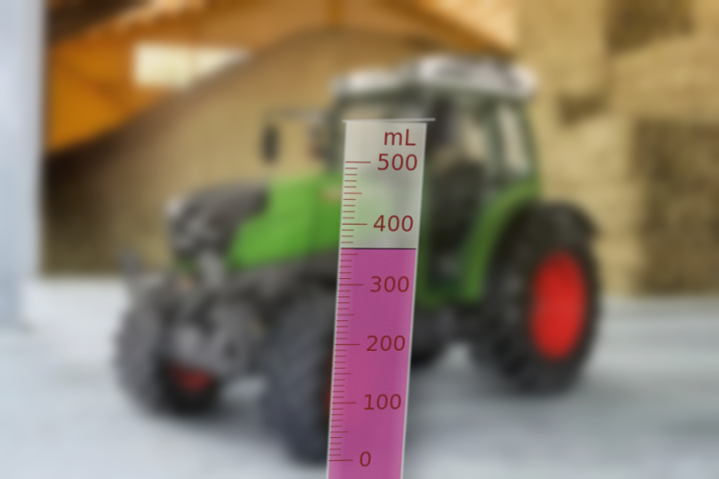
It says 360 mL
